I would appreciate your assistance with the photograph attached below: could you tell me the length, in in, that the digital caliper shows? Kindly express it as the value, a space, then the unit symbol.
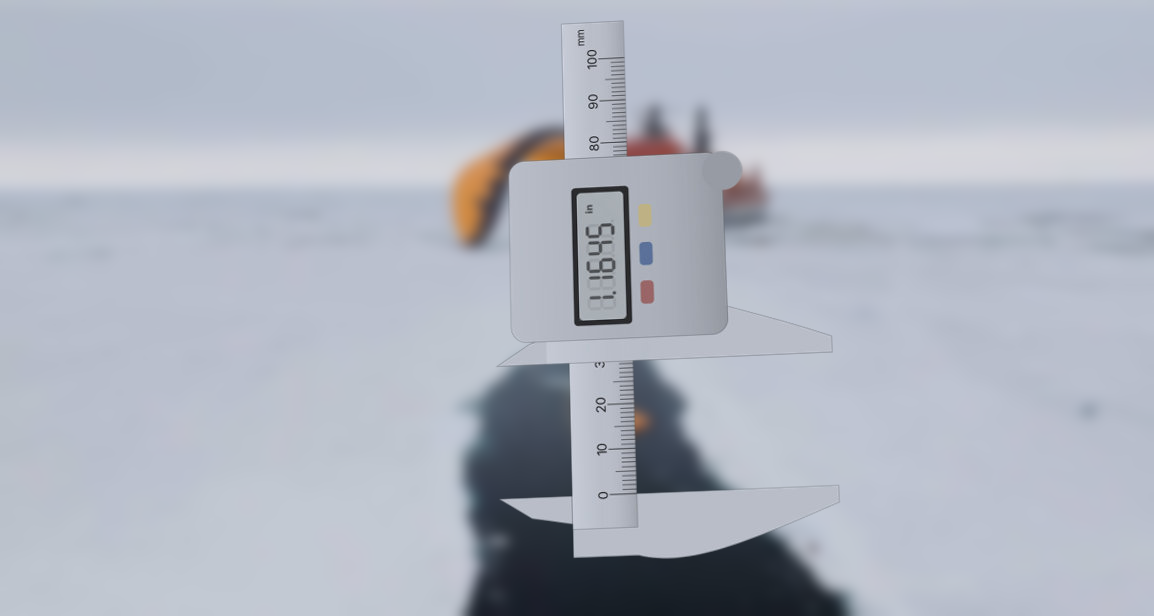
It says 1.1645 in
